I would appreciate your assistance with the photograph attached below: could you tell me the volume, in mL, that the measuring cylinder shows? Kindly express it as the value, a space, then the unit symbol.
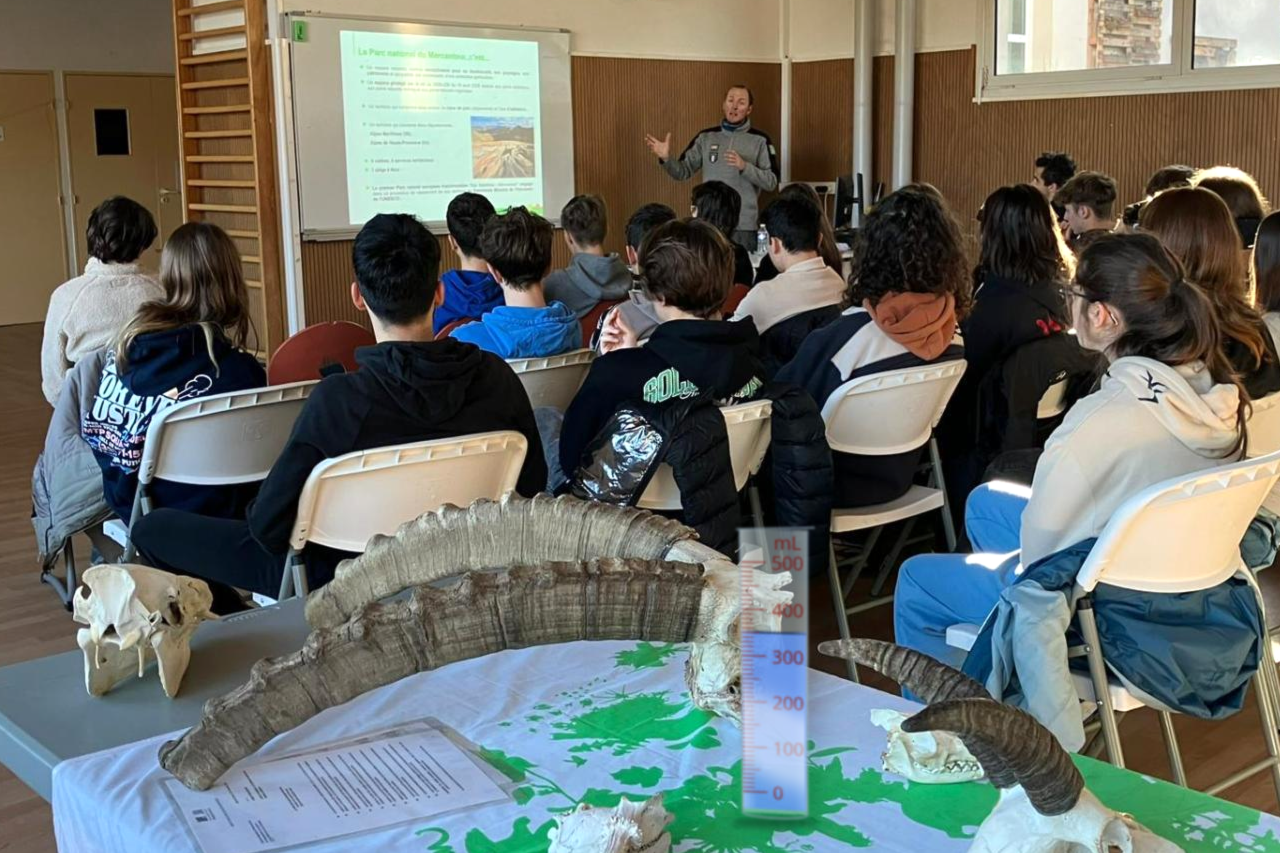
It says 350 mL
